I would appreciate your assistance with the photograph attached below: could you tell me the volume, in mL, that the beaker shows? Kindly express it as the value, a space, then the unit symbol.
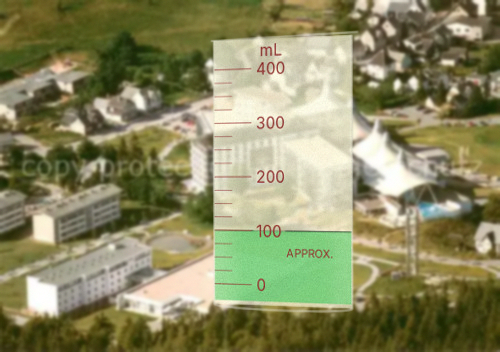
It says 100 mL
